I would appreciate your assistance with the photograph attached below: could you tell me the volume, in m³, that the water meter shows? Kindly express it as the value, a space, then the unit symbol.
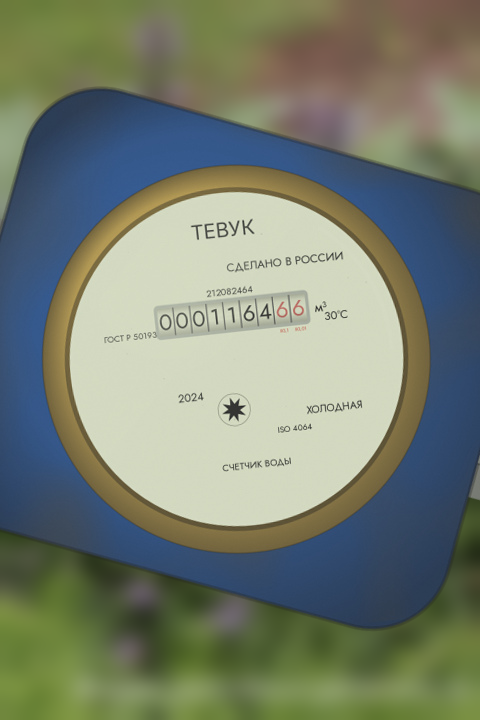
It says 1164.66 m³
